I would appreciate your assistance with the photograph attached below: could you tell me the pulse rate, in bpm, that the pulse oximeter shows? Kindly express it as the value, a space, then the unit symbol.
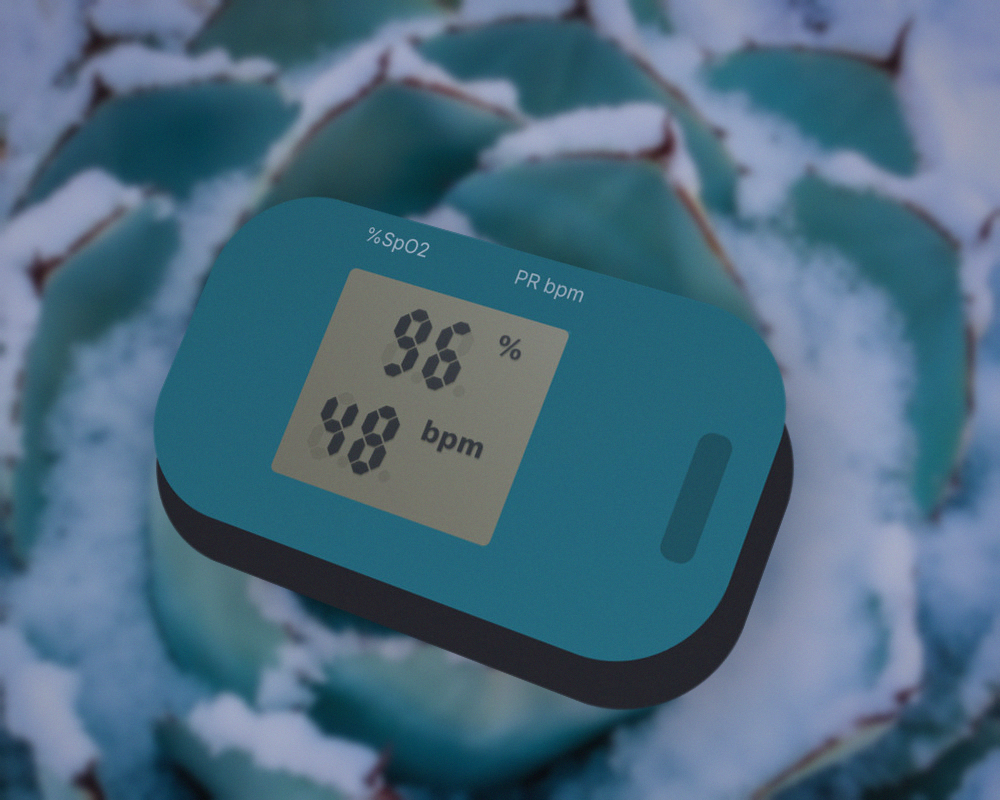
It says 48 bpm
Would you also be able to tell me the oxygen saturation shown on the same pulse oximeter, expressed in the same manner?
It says 96 %
